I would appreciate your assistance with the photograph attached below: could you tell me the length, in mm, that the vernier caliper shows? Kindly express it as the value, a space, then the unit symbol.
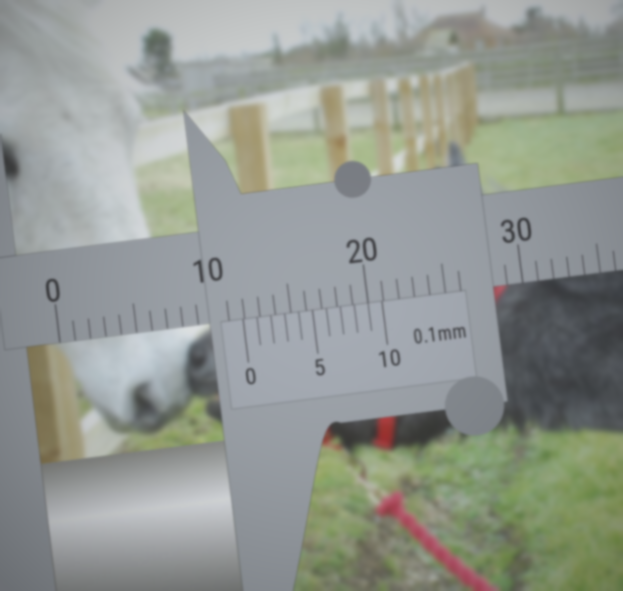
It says 11.9 mm
